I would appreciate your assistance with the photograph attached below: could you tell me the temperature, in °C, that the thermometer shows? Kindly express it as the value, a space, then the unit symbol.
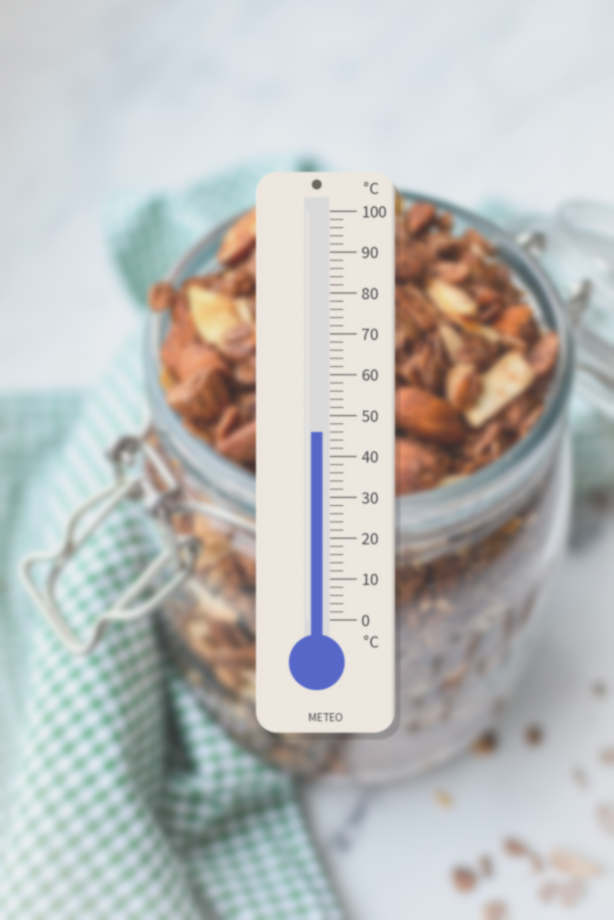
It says 46 °C
